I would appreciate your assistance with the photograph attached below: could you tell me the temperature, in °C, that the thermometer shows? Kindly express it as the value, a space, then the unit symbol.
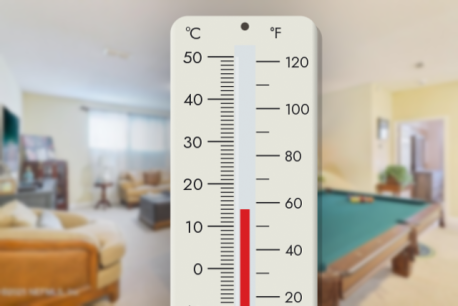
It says 14 °C
